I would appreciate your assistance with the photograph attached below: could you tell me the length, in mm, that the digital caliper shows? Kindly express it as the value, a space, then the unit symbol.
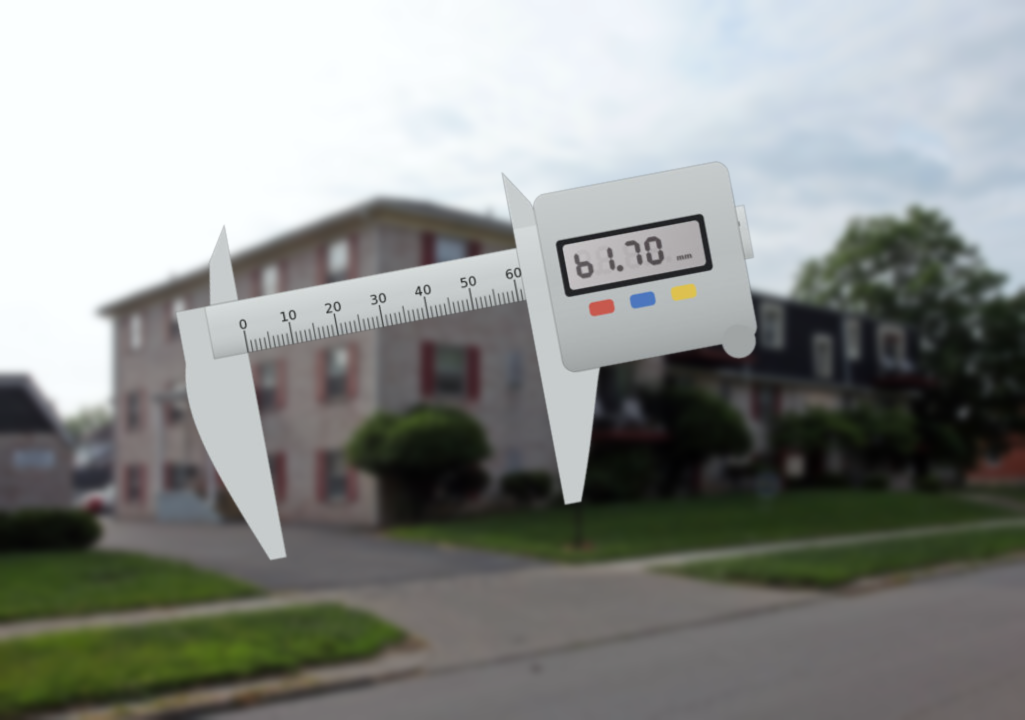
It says 61.70 mm
